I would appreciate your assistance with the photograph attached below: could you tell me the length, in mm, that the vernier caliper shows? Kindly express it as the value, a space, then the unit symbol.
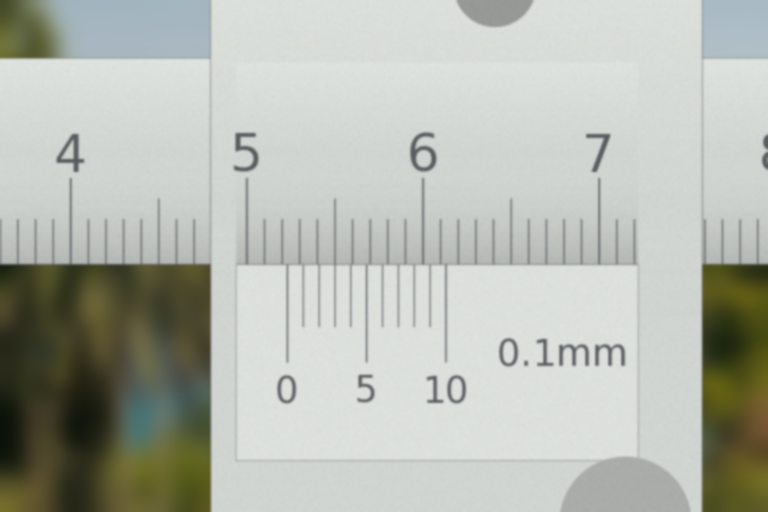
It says 52.3 mm
